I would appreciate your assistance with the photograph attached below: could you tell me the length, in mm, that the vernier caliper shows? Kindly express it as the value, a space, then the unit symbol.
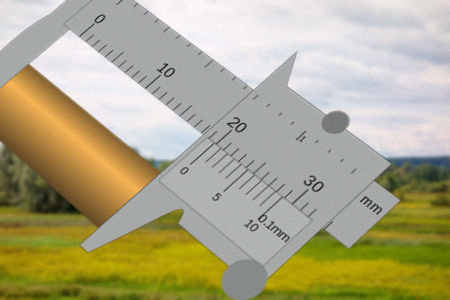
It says 19.8 mm
